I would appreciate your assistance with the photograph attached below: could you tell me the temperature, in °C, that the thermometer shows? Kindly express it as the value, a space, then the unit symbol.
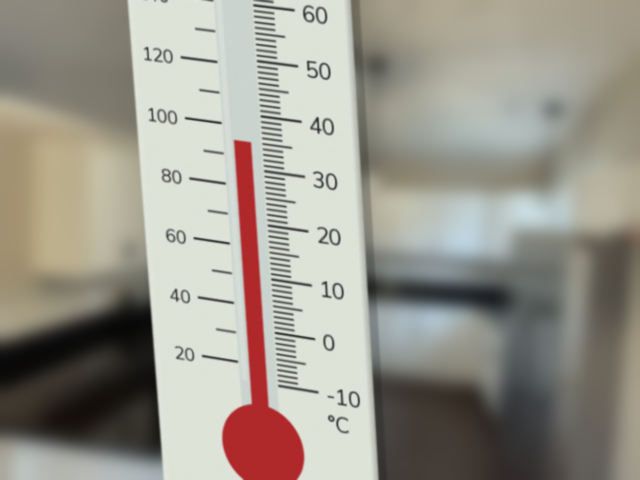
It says 35 °C
